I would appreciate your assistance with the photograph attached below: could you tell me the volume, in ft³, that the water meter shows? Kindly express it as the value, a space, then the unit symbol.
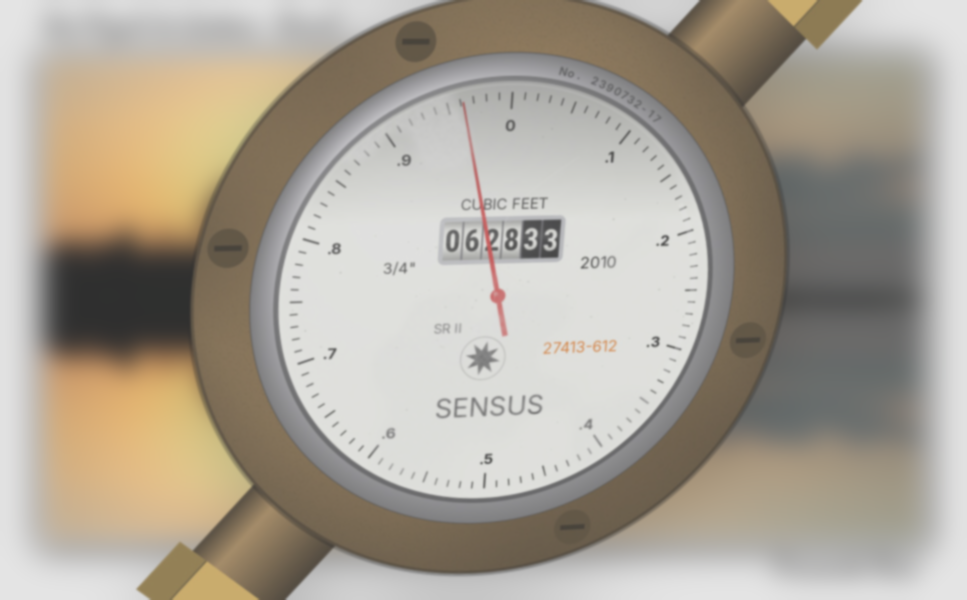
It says 62832.96 ft³
